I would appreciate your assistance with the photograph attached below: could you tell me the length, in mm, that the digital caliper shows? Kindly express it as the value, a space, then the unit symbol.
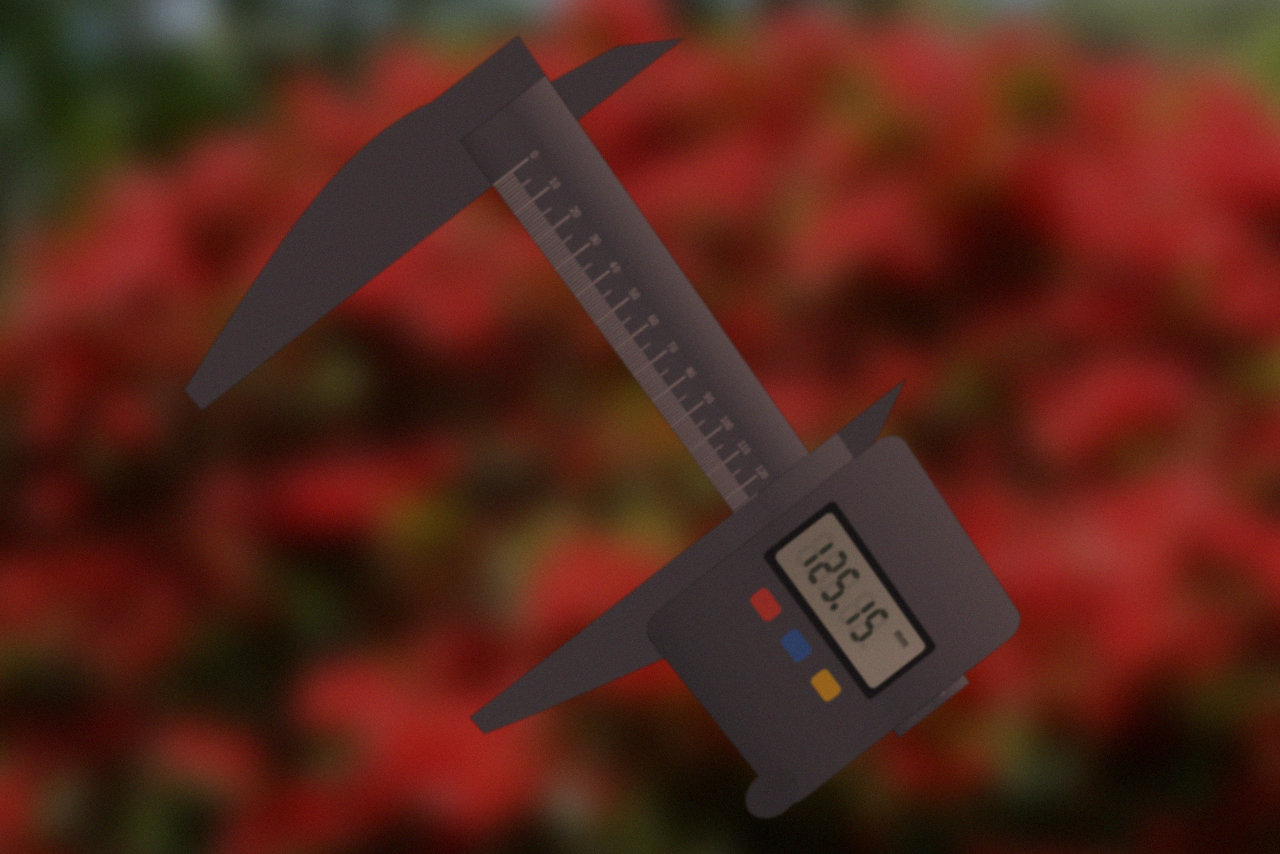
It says 125.15 mm
